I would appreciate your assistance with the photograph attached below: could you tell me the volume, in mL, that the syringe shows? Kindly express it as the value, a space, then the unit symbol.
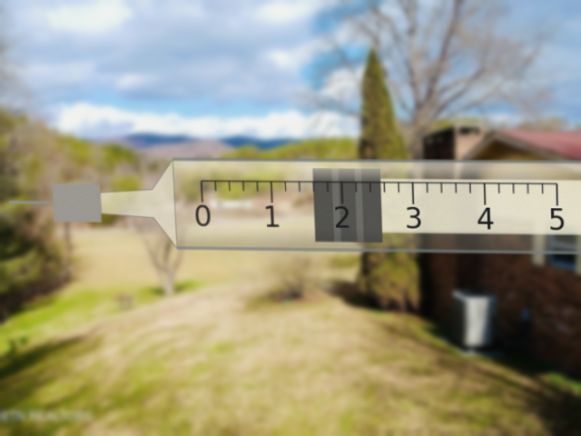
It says 1.6 mL
